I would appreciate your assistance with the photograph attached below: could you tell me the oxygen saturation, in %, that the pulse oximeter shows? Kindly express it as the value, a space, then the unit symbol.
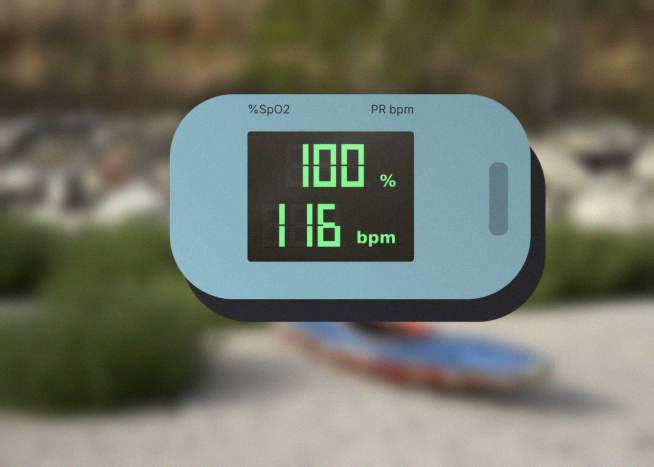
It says 100 %
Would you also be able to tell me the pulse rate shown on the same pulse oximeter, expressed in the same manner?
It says 116 bpm
